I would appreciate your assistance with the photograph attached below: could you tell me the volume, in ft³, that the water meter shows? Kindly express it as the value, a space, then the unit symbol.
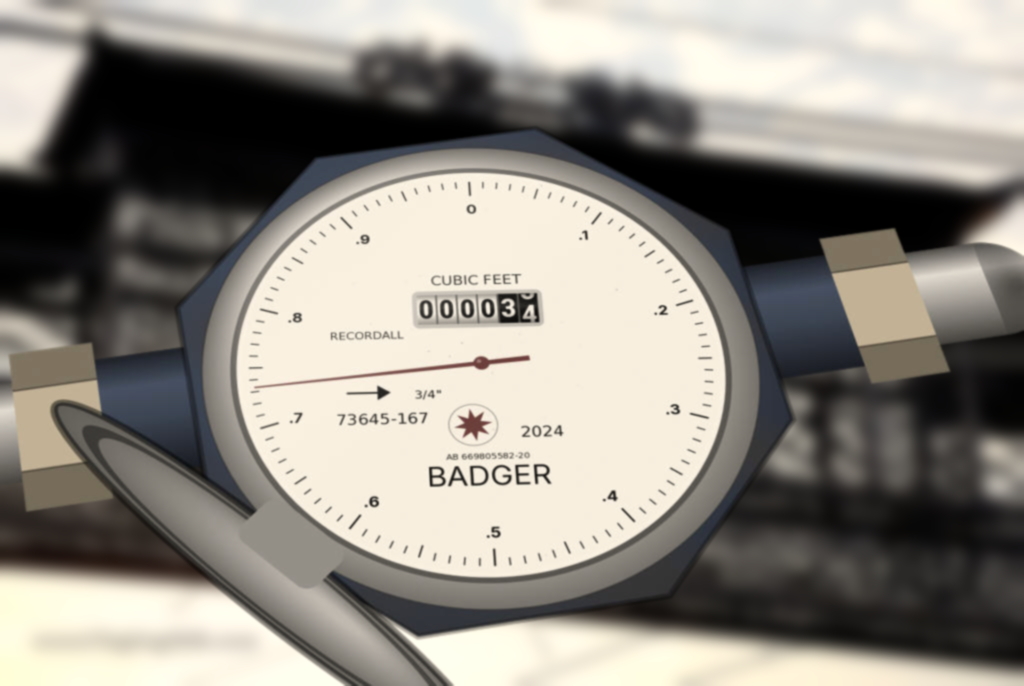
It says 33.73 ft³
